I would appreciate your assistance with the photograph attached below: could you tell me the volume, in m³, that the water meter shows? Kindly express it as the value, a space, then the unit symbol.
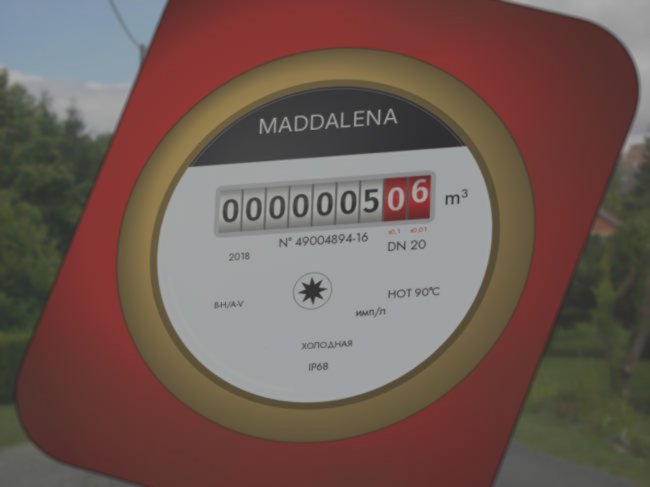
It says 5.06 m³
